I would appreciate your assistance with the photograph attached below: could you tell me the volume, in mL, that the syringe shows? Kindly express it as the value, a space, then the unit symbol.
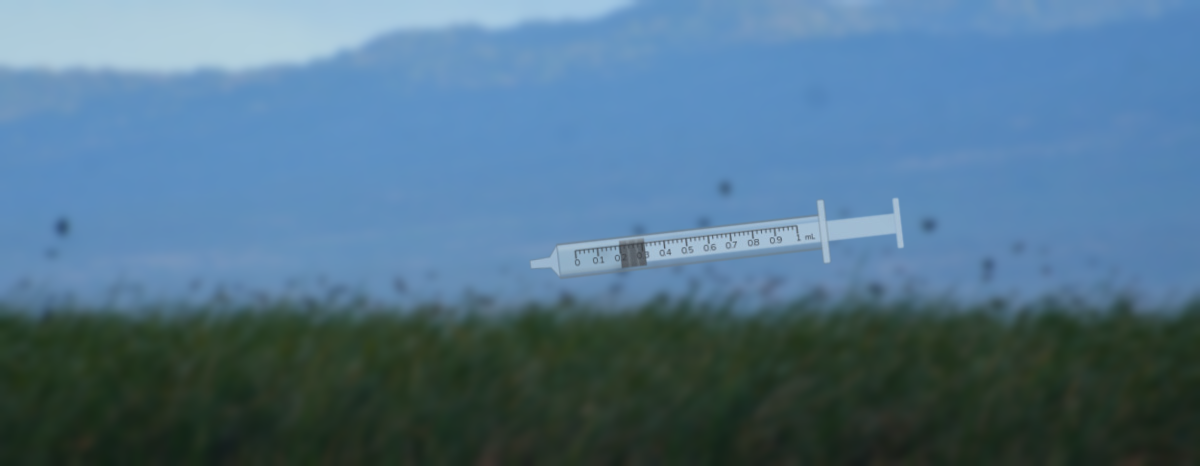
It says 0.2 mL
